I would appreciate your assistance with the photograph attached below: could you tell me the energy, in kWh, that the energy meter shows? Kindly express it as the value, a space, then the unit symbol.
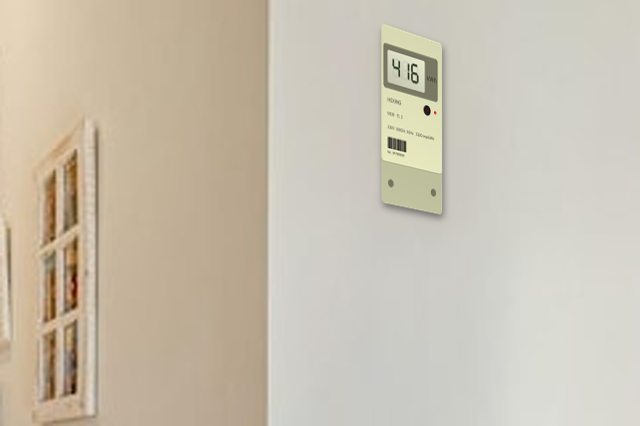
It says 416 kWh
